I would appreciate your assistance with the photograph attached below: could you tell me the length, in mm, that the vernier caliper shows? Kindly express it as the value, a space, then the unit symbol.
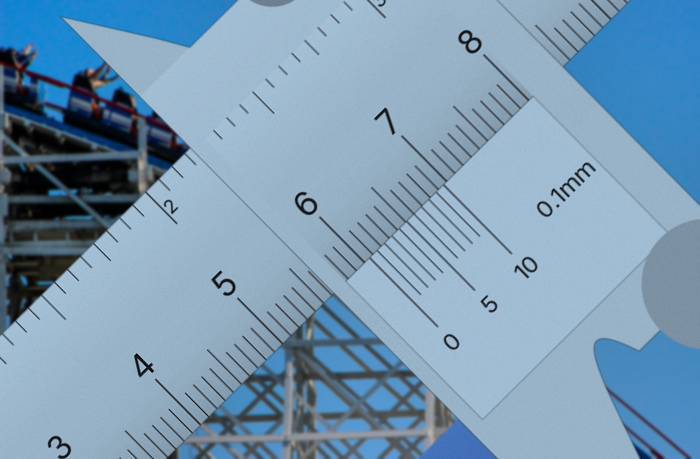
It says 60.6 mm
